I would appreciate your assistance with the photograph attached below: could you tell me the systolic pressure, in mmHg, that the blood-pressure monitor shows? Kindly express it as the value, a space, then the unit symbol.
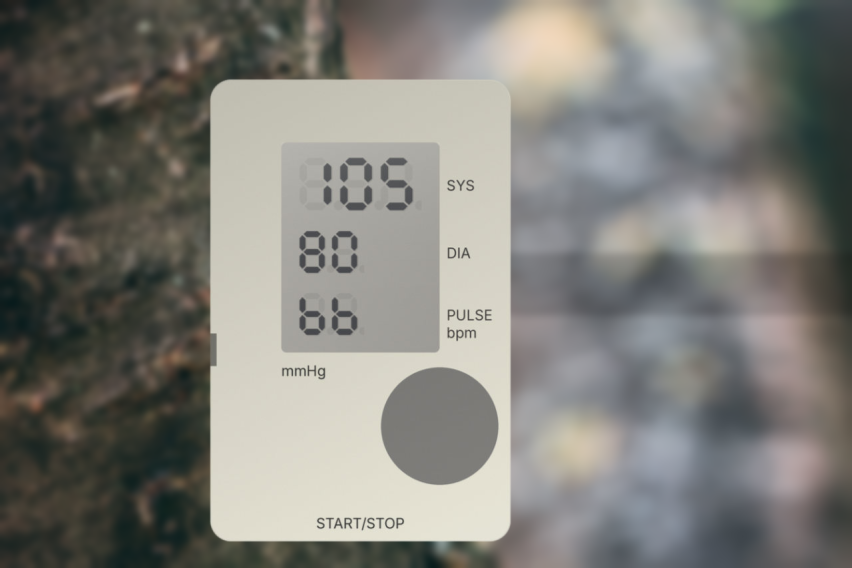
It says 105 mmHg
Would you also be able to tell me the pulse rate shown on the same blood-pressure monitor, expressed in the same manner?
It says 66 bpm
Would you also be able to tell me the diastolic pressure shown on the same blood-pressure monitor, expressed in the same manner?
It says 80 mmHg
